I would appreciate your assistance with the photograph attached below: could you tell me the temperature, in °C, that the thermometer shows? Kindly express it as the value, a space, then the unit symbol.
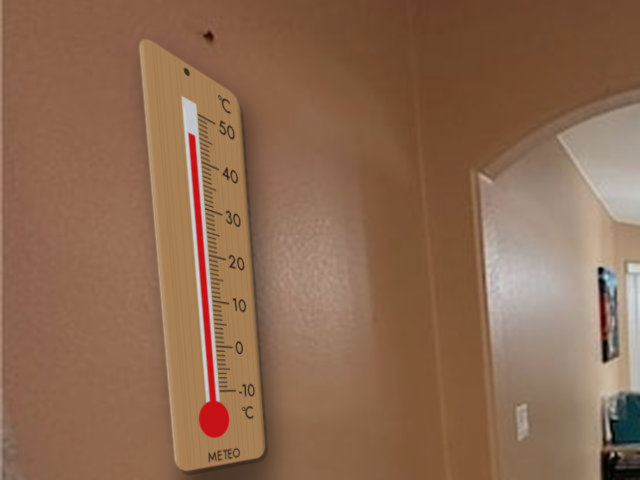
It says 45 °C
